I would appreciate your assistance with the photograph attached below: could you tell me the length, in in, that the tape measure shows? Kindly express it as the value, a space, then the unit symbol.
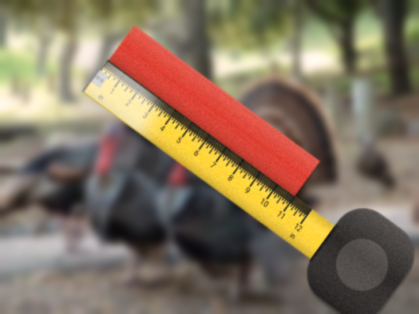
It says 11 in
